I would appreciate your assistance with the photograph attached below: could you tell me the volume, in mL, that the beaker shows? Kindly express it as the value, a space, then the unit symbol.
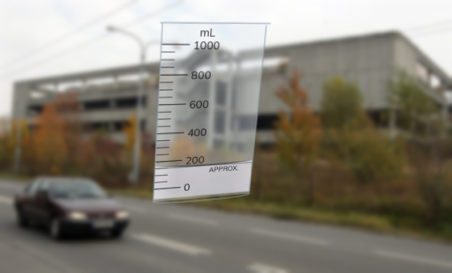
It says 150 mL
